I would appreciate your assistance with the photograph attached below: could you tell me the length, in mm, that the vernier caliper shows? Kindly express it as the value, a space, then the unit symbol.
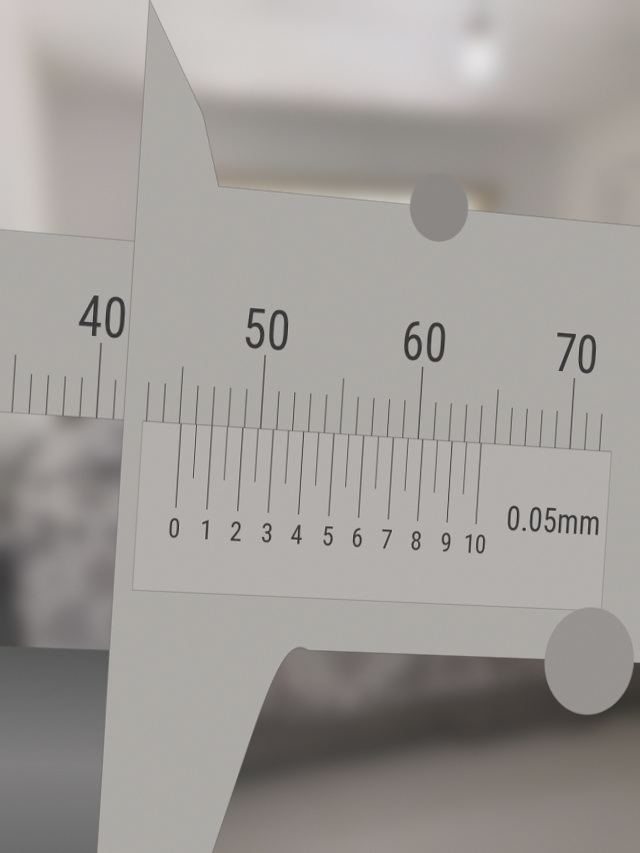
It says 45.1 mm
